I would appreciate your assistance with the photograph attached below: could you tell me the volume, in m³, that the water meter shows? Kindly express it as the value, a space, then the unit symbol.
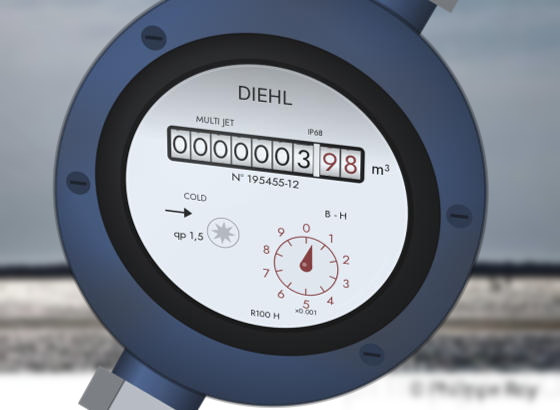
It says 3.980 m³
